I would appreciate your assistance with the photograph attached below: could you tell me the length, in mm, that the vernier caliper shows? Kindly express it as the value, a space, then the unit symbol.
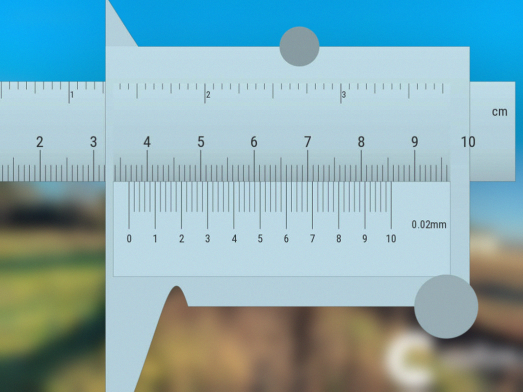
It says 36.6 mm
